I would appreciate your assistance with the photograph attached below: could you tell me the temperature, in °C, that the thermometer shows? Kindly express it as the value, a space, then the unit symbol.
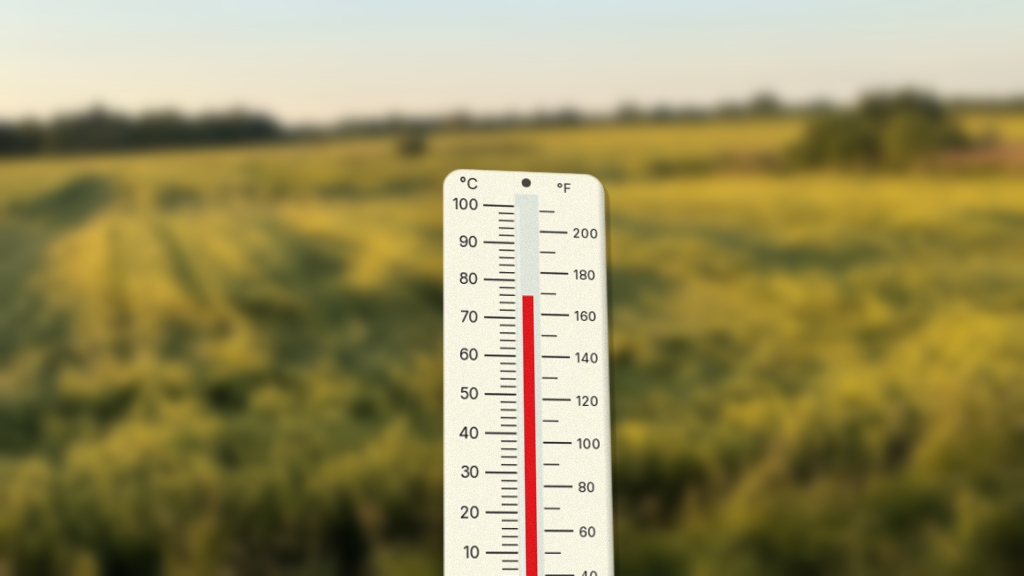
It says 76 °C
